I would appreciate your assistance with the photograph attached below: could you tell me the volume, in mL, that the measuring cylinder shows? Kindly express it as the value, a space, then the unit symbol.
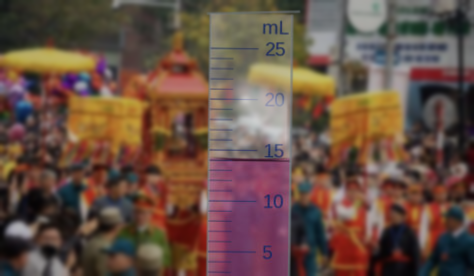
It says 14 mL
